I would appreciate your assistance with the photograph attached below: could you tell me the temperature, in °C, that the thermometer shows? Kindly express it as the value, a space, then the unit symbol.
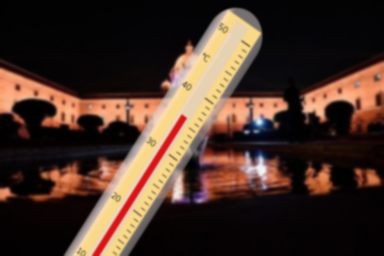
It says 36 °C
